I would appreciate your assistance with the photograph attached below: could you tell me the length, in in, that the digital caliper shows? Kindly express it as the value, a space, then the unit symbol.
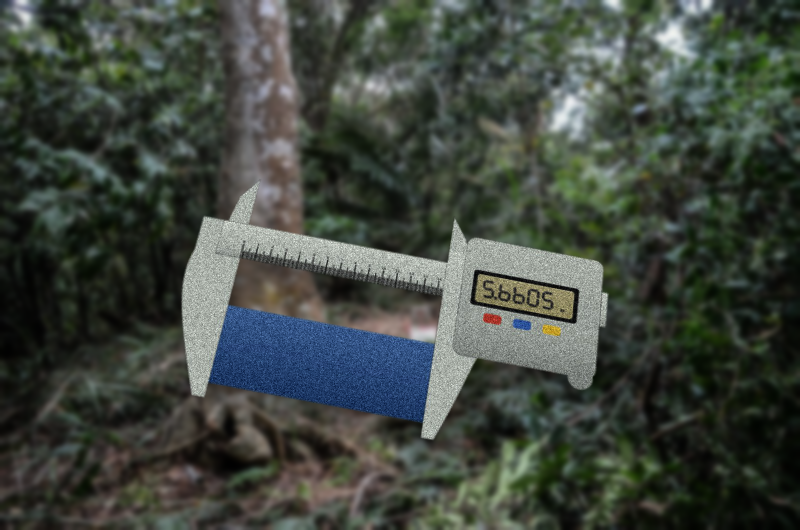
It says 5.6605 in
